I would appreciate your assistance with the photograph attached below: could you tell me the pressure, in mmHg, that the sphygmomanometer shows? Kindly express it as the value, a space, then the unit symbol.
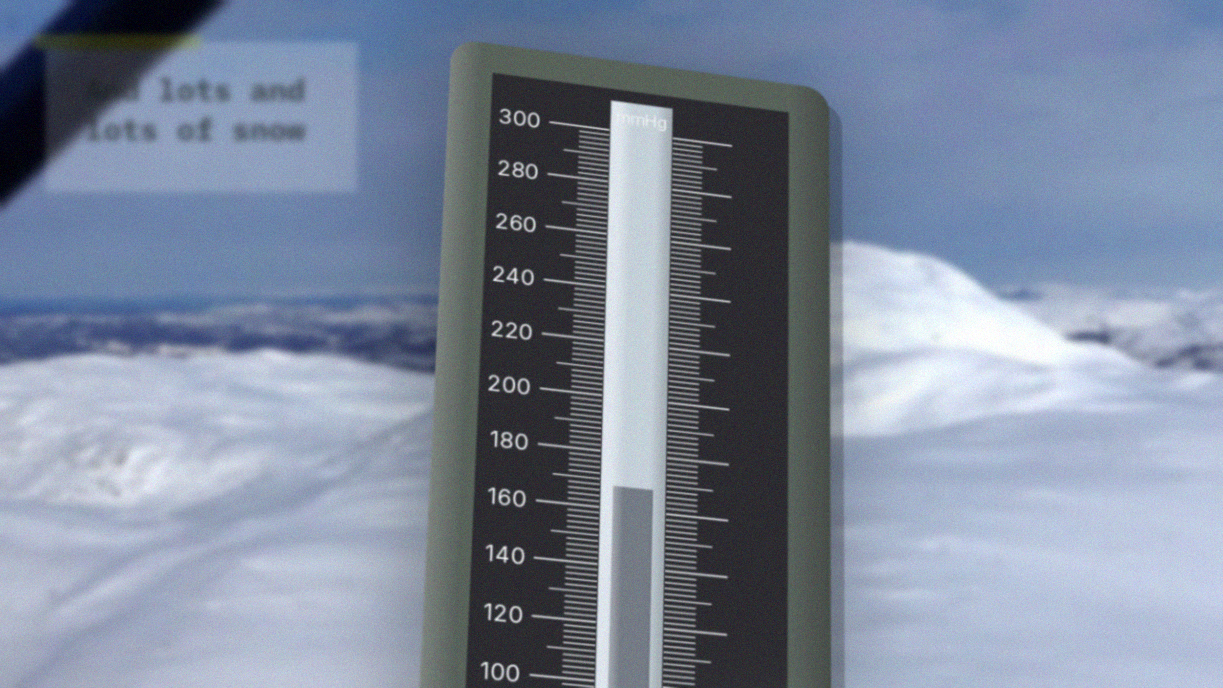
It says 168 mmHg
